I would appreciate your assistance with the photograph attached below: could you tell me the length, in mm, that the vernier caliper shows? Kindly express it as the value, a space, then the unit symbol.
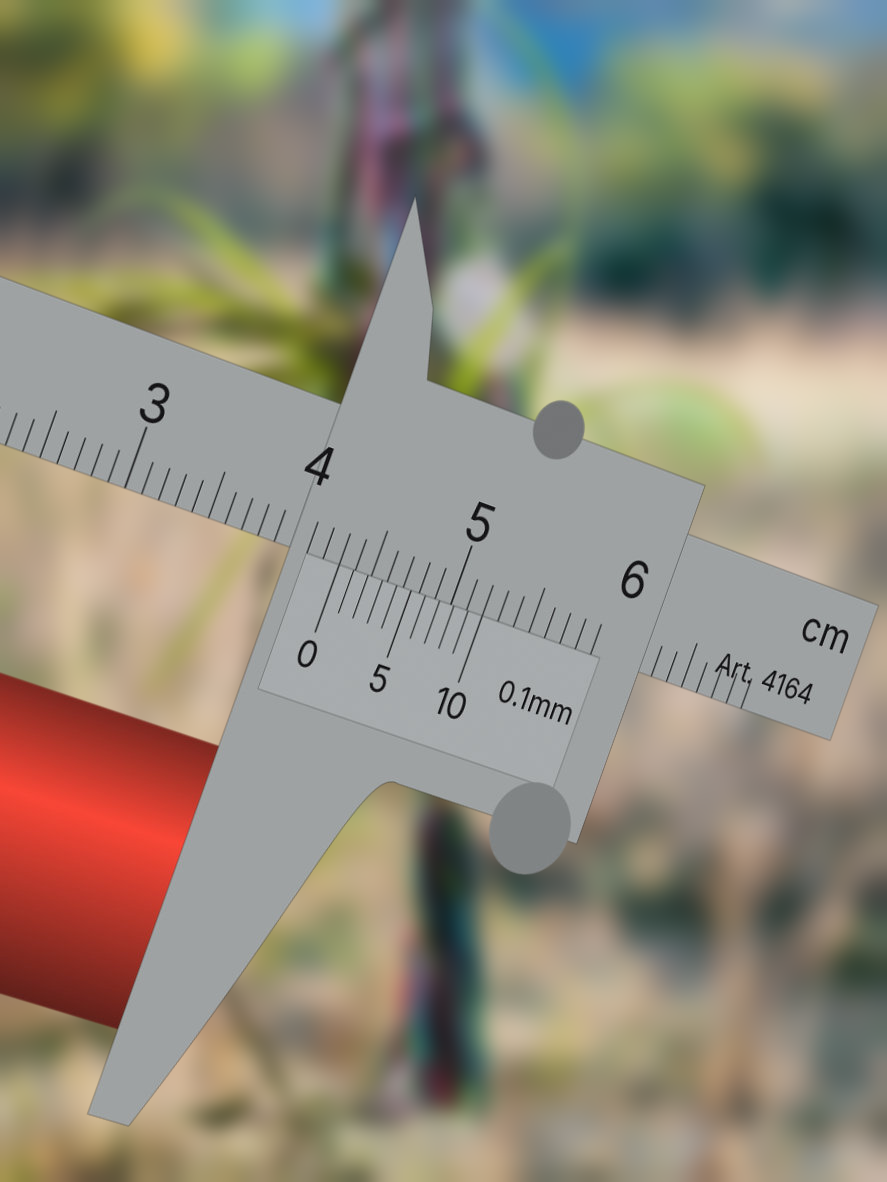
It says 43.0 mm
